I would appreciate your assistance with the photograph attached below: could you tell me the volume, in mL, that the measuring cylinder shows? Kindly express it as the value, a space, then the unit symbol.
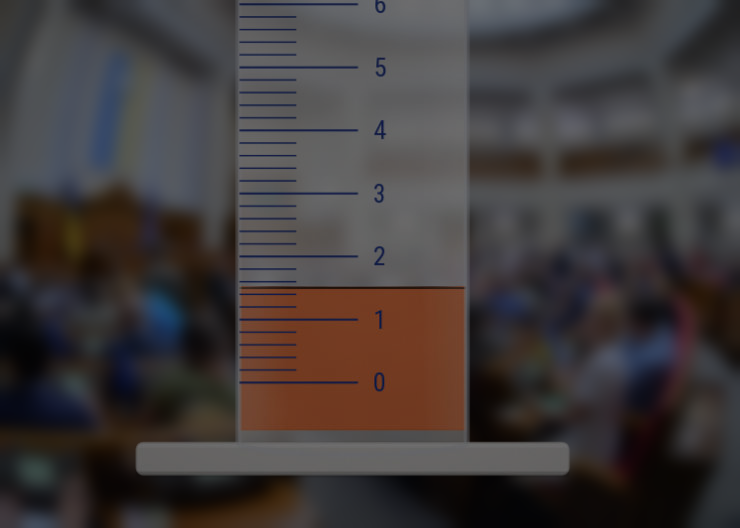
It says 1.5 mL
